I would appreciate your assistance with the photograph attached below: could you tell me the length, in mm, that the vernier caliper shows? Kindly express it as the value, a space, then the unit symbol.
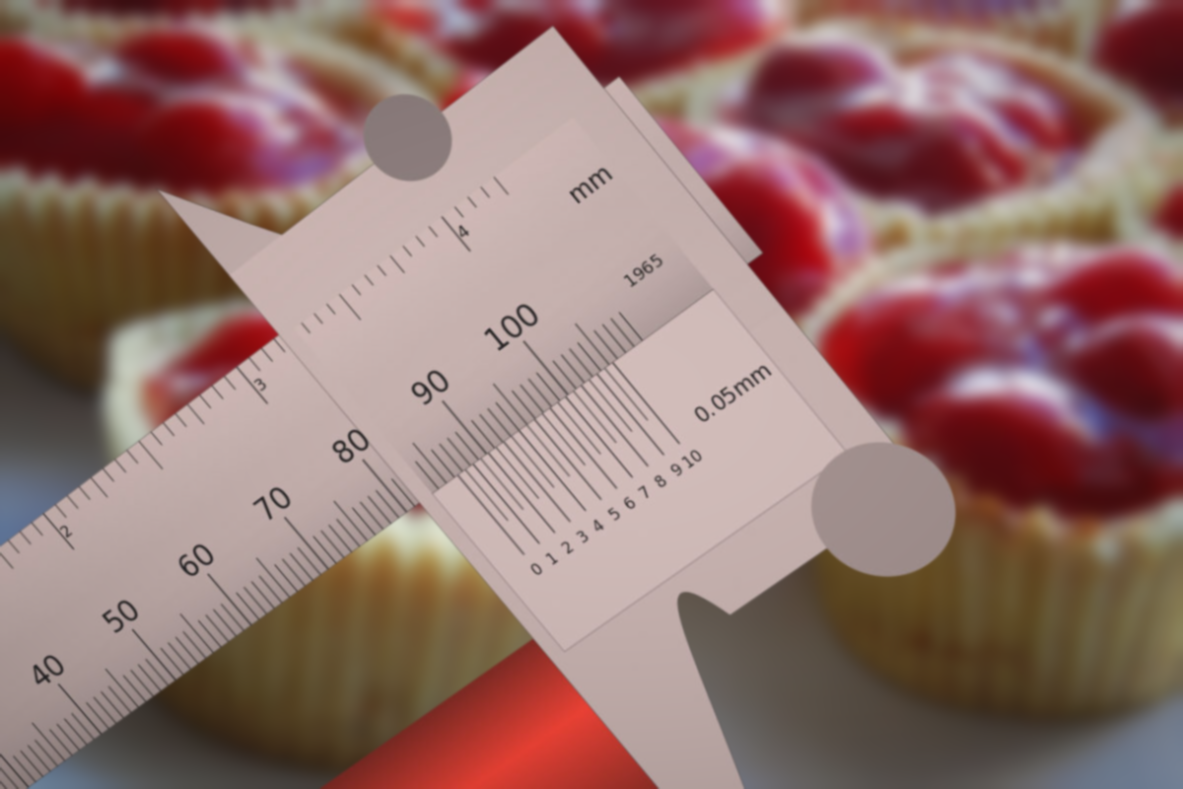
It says 86.4 mm
